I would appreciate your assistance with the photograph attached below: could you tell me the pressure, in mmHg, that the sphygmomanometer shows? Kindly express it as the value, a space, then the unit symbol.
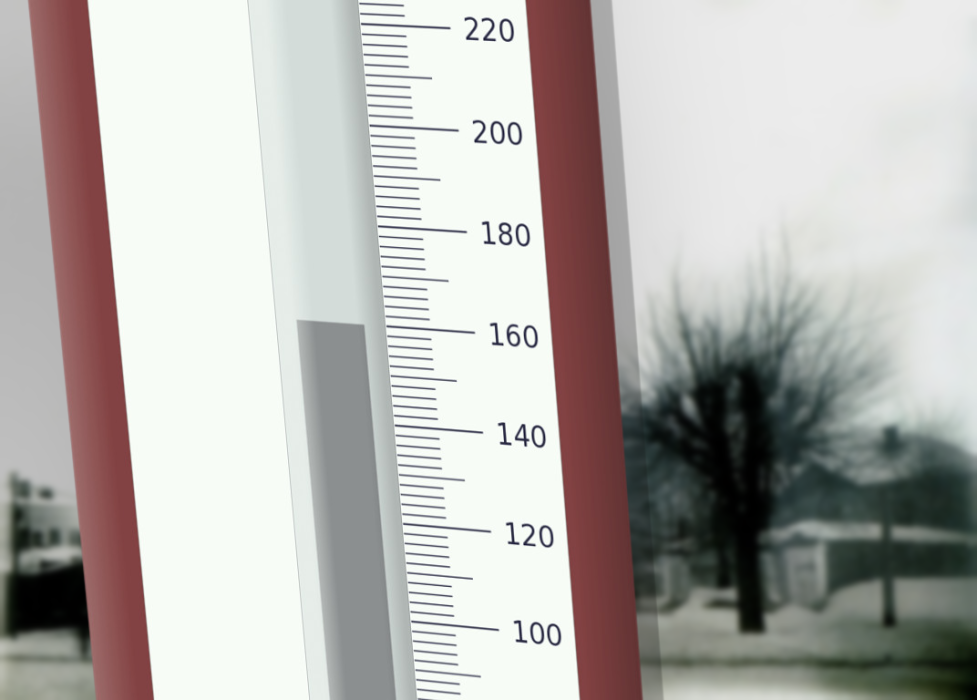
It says 160 mmHg
